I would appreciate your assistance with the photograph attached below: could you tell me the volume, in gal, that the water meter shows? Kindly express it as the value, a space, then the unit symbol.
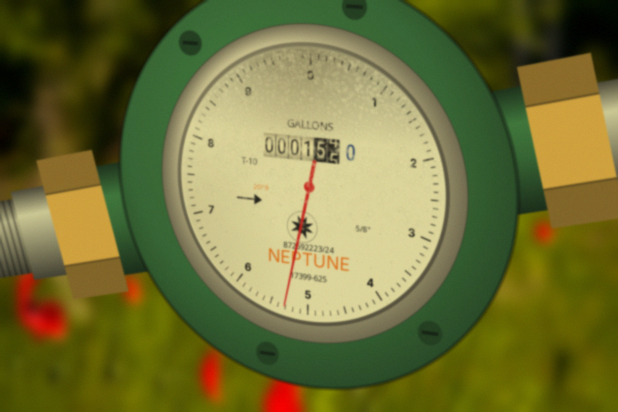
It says 1545.3 gal
